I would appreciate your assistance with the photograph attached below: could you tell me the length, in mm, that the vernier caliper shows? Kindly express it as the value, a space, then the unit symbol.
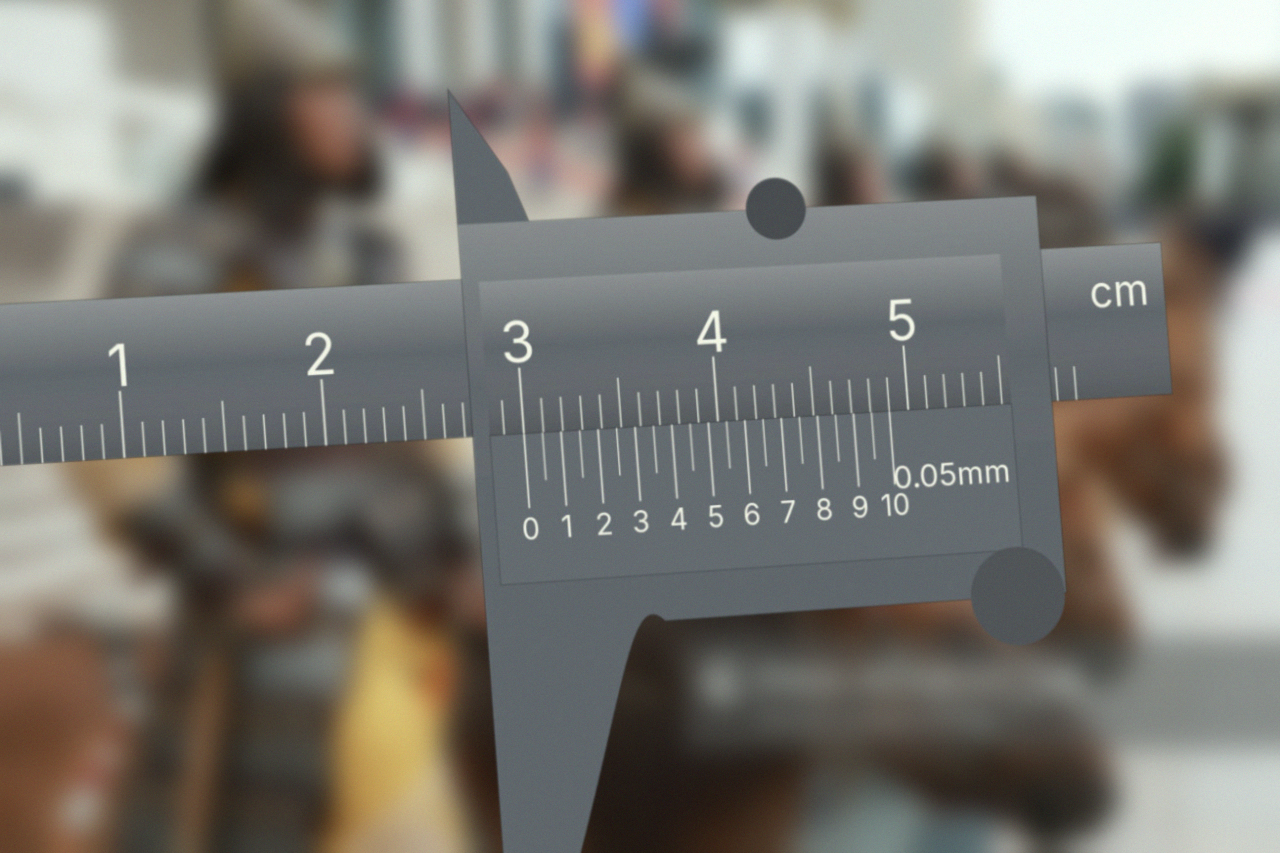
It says 30.0 mm
